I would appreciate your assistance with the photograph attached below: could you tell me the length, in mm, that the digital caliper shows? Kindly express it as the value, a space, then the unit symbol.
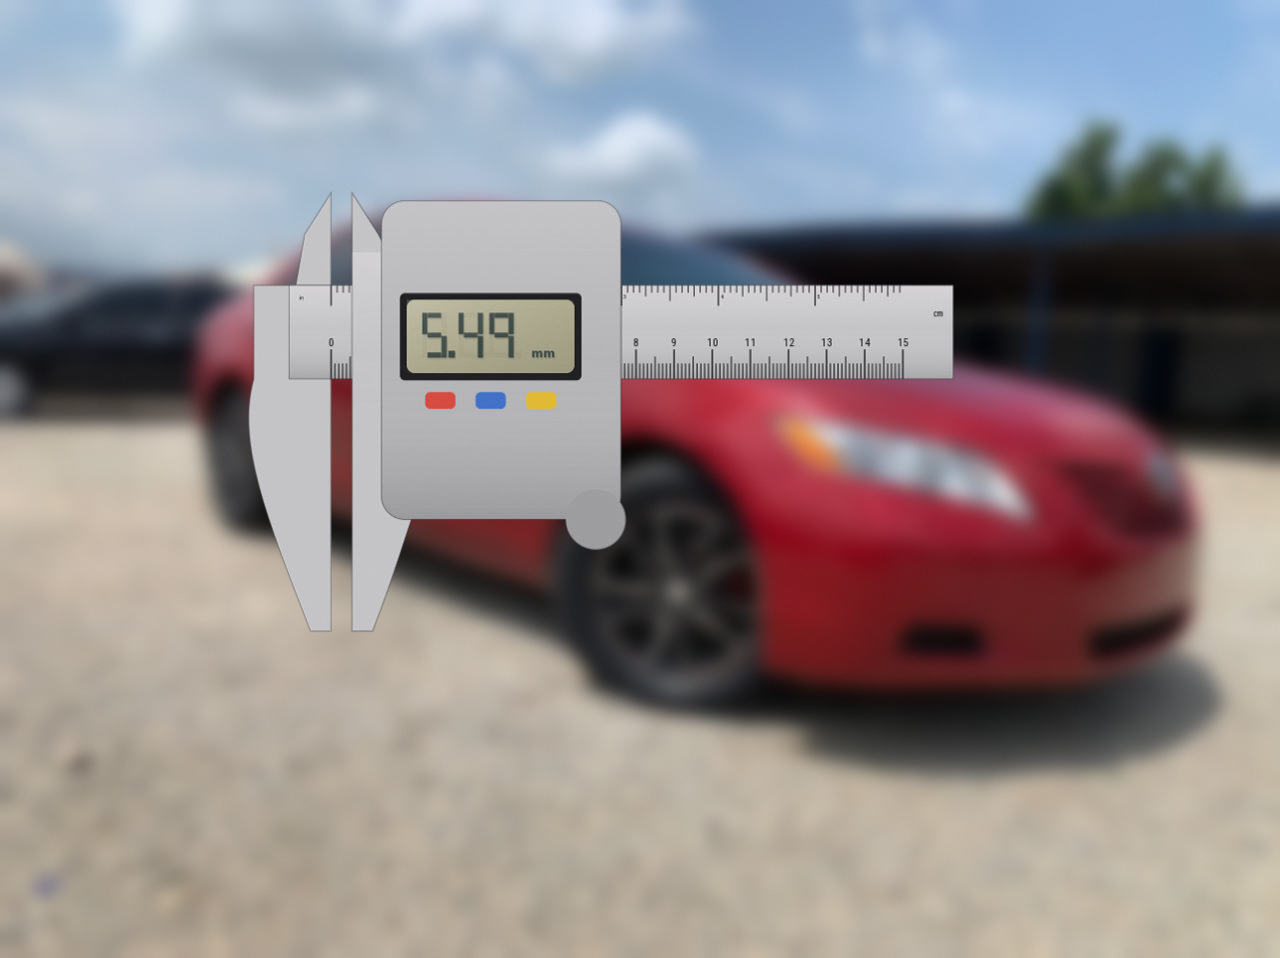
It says 5.49 mm
